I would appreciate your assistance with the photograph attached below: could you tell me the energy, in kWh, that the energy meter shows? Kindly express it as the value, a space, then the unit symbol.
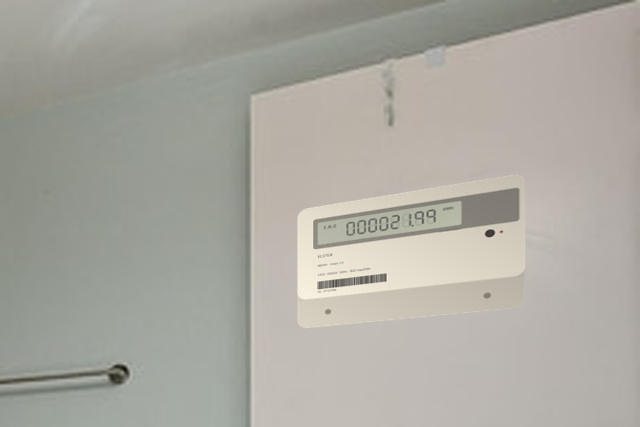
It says 21.99 kWh
